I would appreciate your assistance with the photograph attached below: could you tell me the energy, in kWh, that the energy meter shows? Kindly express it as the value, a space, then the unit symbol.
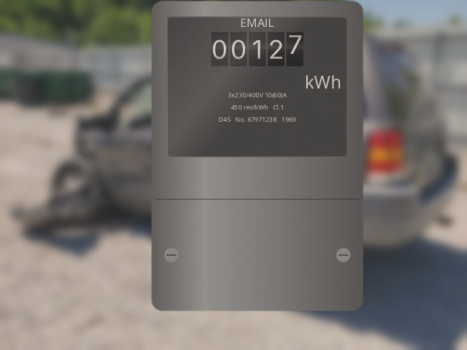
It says 127 kWh
